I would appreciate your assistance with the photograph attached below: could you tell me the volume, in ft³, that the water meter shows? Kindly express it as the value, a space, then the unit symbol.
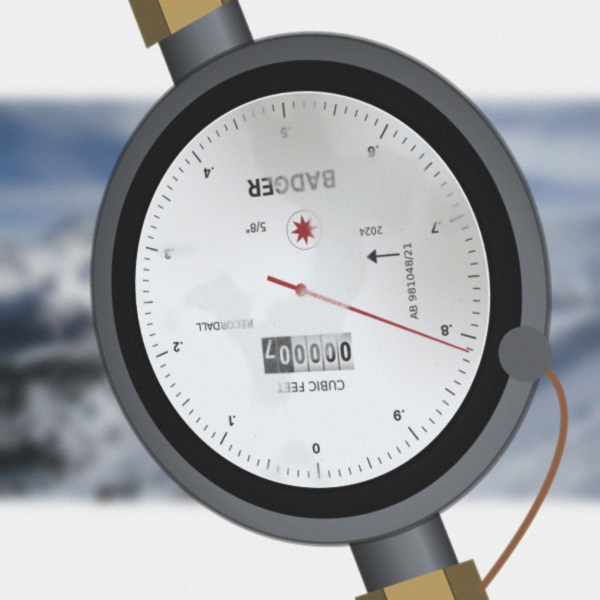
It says 6.81 ft³
